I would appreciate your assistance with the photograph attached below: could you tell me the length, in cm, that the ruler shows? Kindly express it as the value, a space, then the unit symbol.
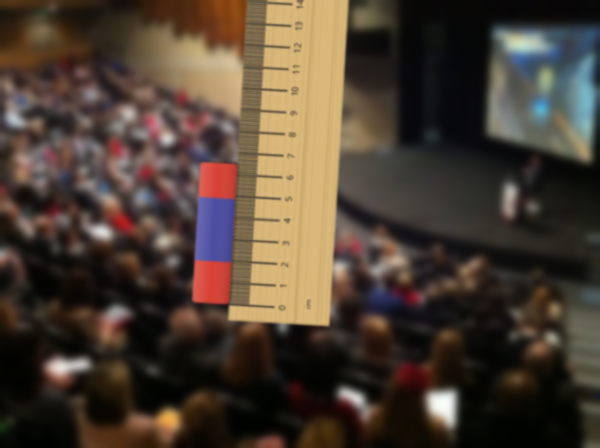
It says 6.5 cm
